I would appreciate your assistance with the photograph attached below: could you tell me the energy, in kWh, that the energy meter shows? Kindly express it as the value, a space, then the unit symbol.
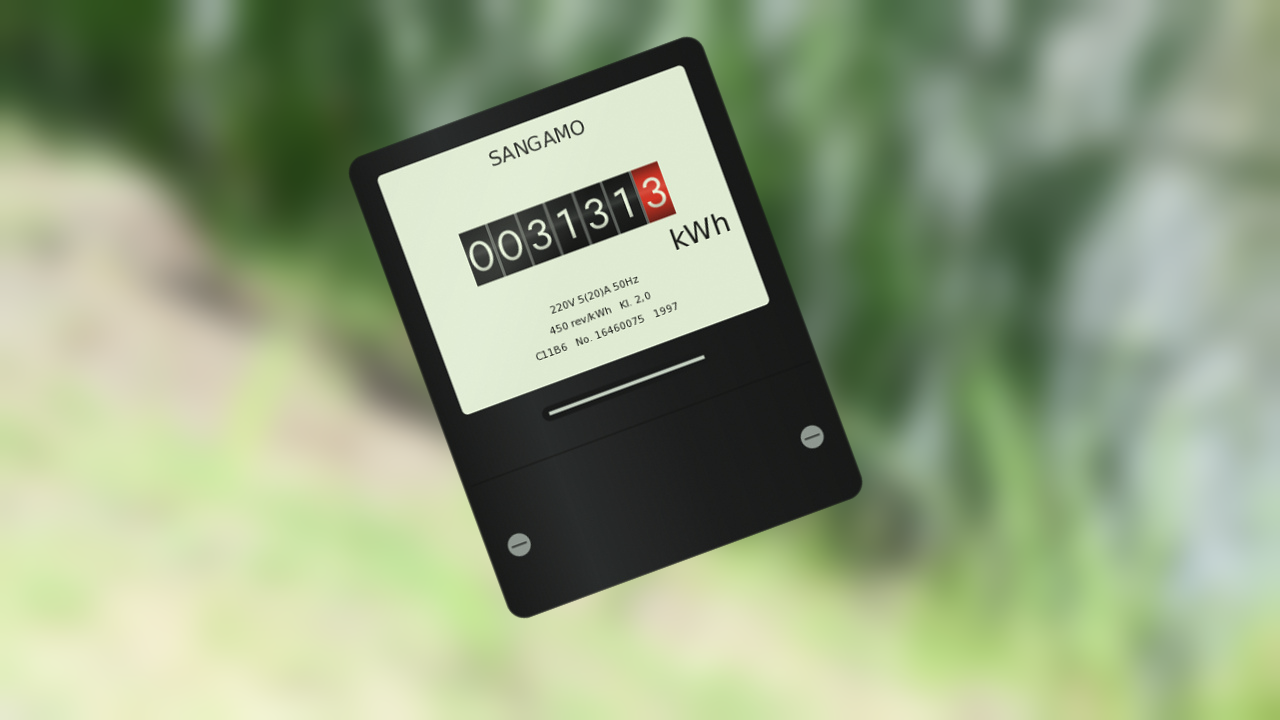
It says 3131.3 kWh
